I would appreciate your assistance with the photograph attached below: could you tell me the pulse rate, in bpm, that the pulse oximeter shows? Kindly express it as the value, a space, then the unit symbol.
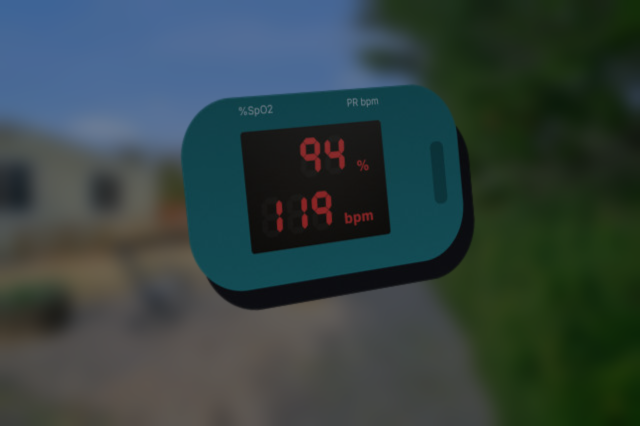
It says 119 bpm
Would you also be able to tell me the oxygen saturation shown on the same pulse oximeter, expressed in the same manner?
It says 94 %
